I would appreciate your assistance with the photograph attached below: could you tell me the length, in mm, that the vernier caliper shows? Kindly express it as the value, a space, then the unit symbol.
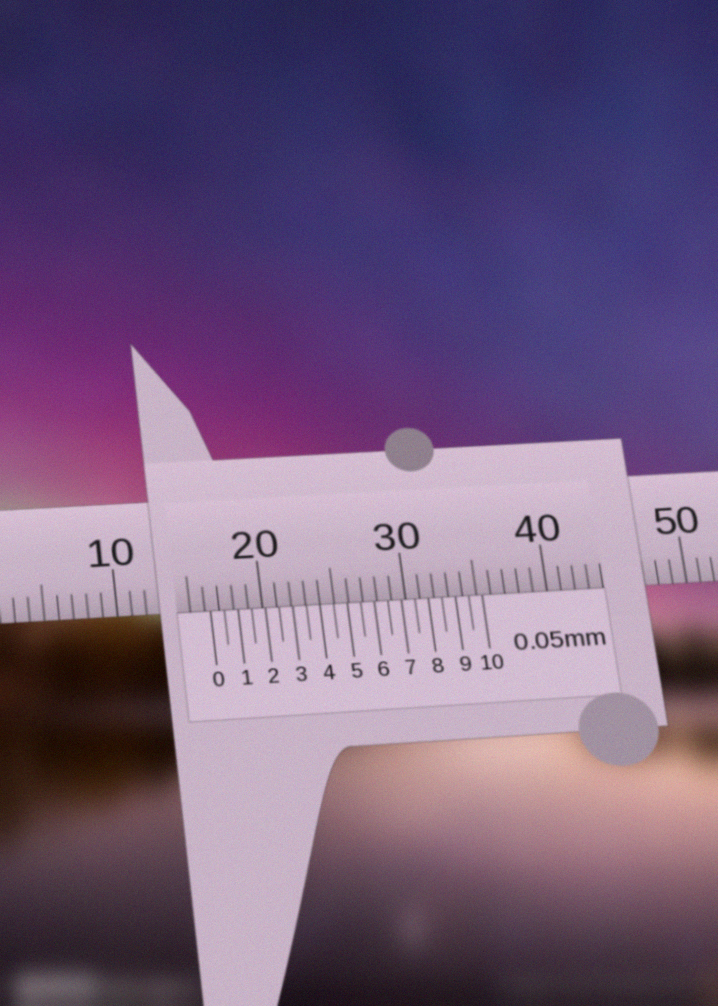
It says 16.4 mm
